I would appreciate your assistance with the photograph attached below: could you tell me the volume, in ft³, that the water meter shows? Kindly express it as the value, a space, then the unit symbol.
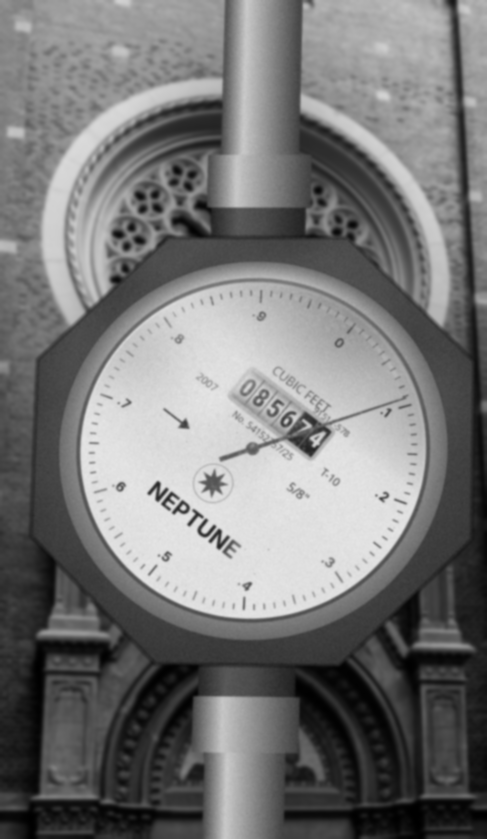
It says 85674.09 ft³
